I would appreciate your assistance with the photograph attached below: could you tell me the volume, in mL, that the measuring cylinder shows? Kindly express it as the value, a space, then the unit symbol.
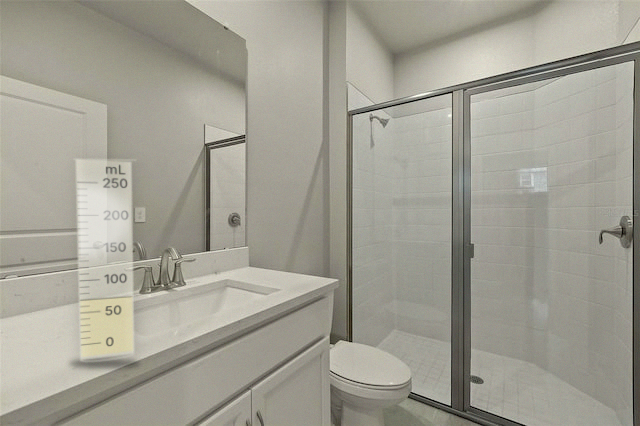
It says 70 mL
